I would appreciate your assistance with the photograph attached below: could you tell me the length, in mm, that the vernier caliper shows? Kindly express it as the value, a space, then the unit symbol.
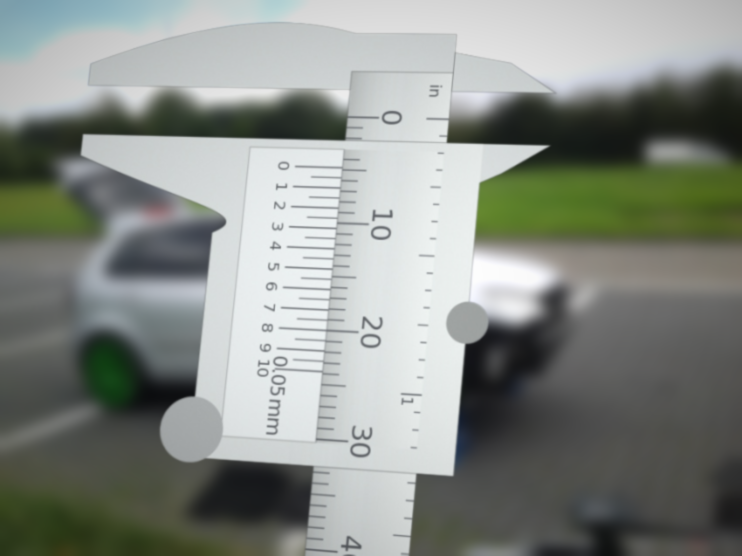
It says 4.8 mm
